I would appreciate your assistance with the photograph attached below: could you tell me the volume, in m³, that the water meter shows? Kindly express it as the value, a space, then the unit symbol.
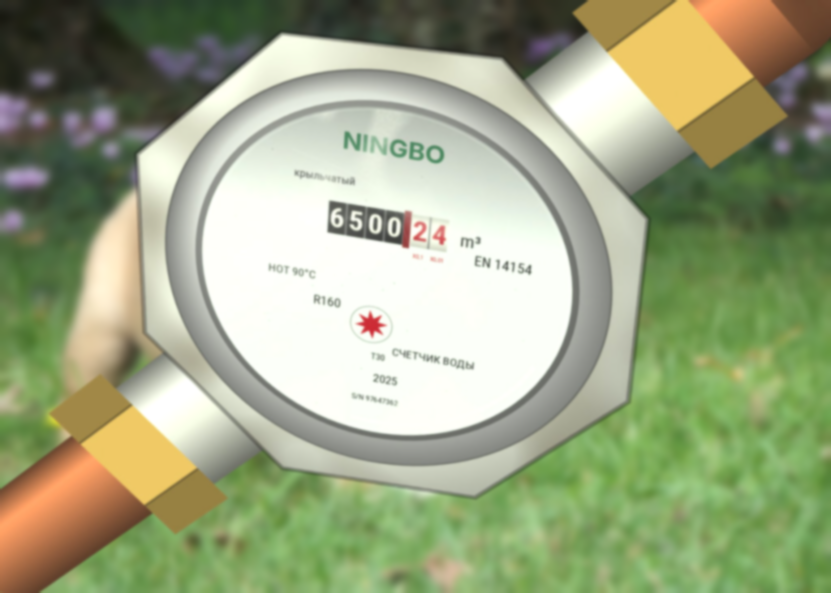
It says 6500.24 m³
